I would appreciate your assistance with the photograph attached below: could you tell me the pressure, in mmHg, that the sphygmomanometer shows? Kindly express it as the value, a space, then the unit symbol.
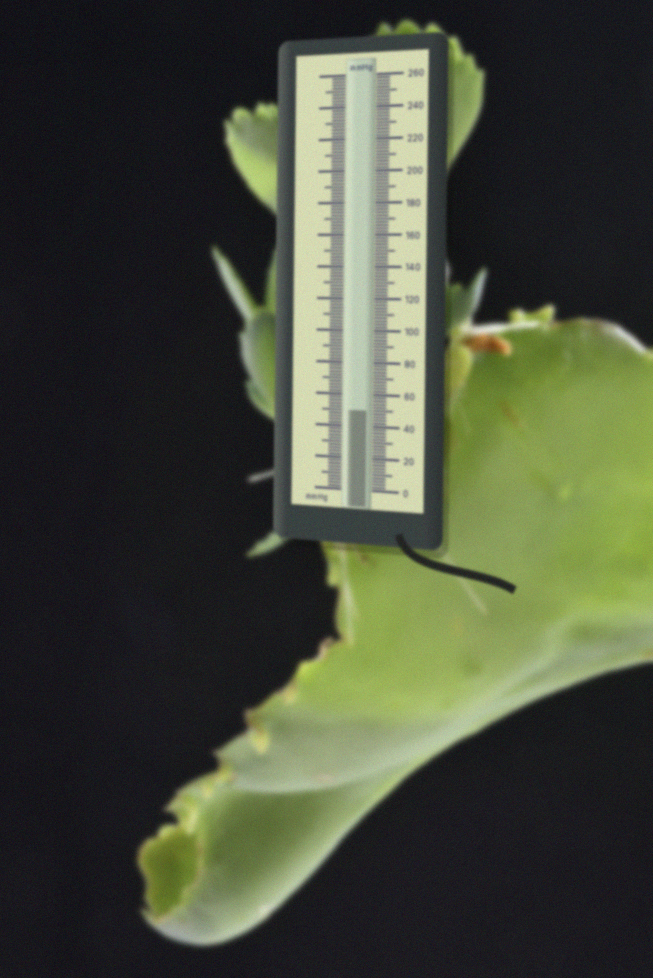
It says 50 mmHg
